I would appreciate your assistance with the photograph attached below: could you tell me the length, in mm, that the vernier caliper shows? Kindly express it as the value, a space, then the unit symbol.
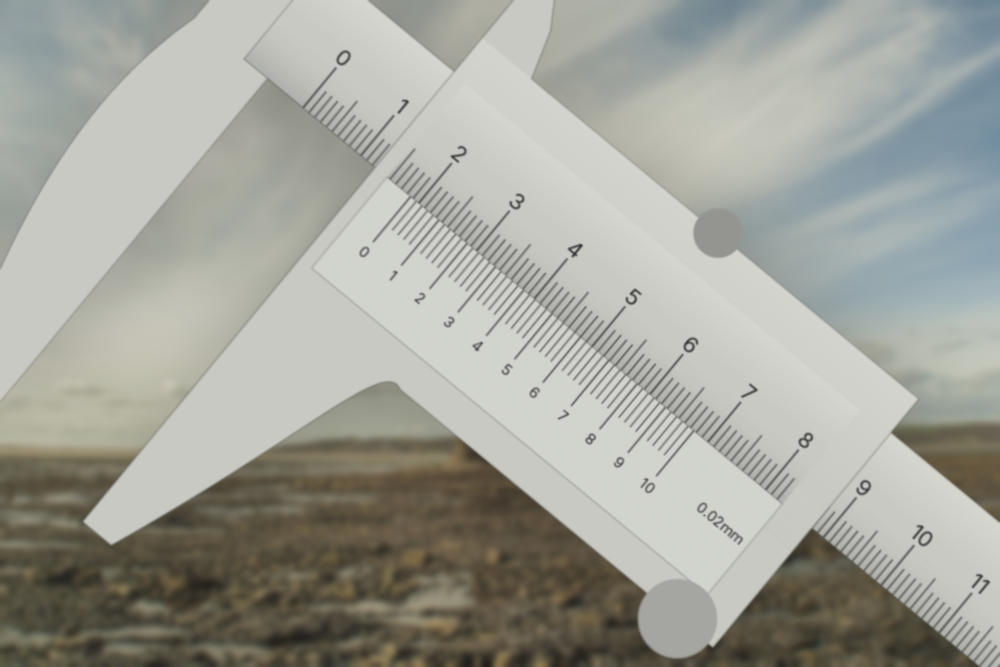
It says 18.6 mm
